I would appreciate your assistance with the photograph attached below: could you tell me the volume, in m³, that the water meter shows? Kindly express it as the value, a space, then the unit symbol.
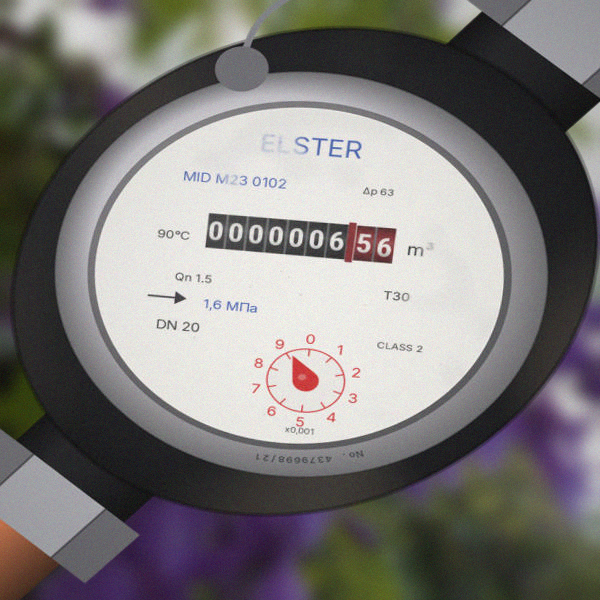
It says 6.559 m³
